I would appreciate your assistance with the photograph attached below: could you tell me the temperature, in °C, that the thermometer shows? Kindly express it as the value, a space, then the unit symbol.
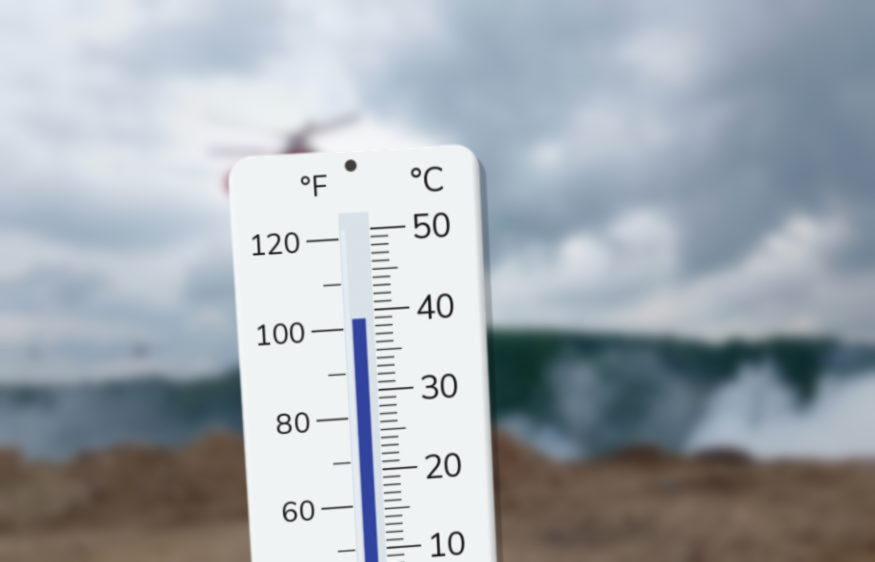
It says 39 °C
